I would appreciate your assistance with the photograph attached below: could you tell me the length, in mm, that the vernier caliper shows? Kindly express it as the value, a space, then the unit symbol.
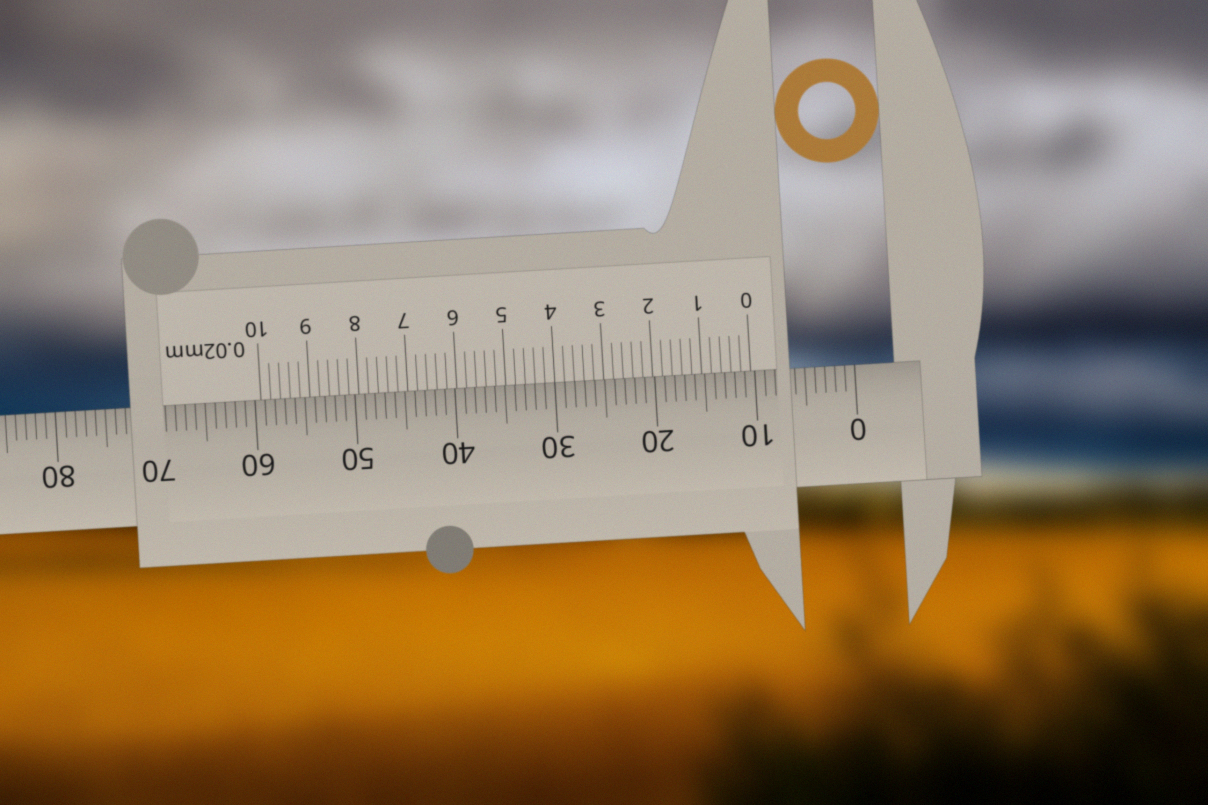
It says 10.4 mm
